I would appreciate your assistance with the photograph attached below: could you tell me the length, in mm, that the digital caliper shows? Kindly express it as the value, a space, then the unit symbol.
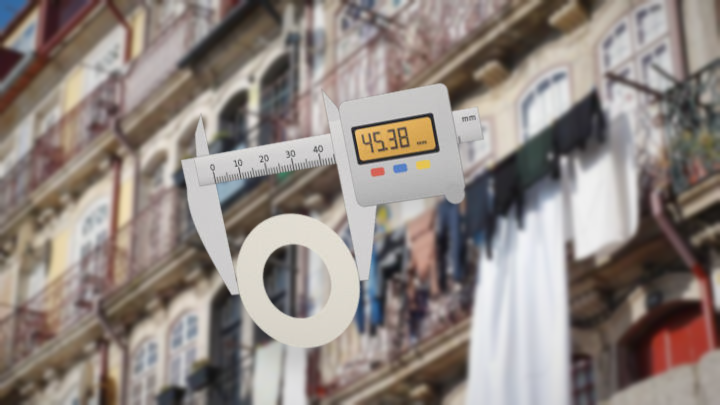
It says 45.38 mm
